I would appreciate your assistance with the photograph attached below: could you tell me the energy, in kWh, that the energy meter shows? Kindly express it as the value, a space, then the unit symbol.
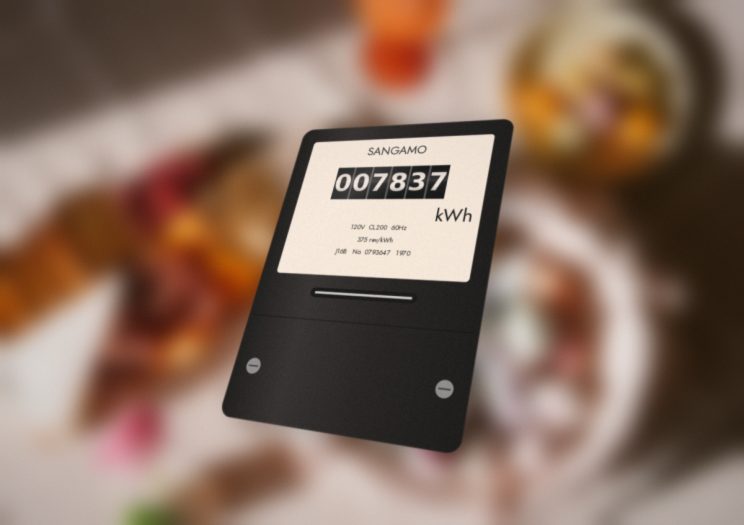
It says 7837 kWh
